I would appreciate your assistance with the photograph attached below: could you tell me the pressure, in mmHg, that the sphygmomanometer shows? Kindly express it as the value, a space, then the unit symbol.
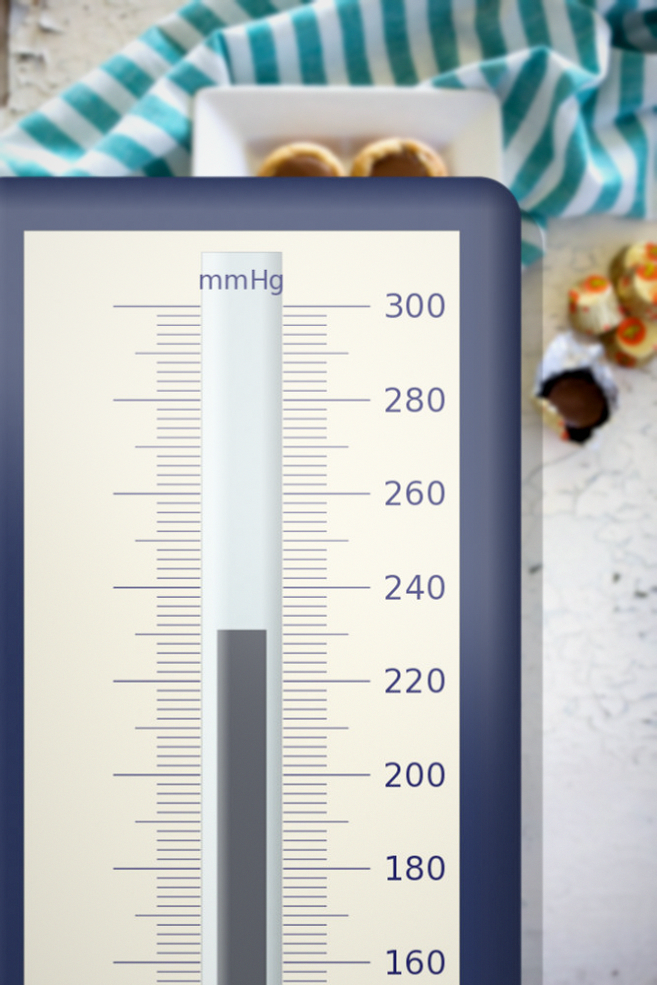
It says 231 mmHg
